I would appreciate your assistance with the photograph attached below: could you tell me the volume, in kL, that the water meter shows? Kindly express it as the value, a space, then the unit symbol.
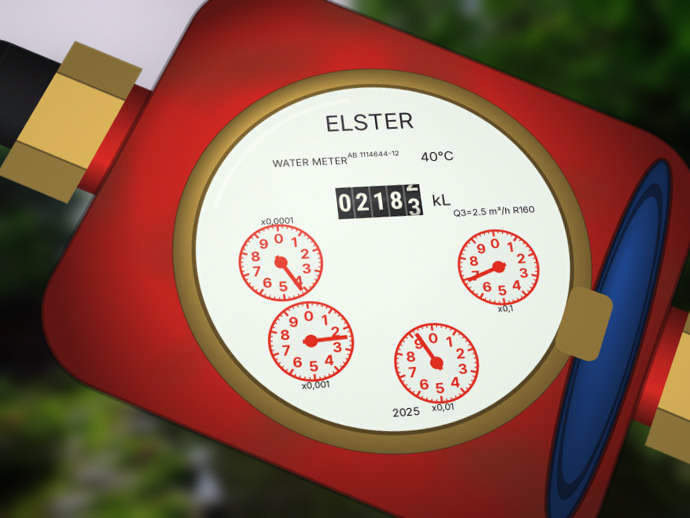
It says 2182.6924 kL
